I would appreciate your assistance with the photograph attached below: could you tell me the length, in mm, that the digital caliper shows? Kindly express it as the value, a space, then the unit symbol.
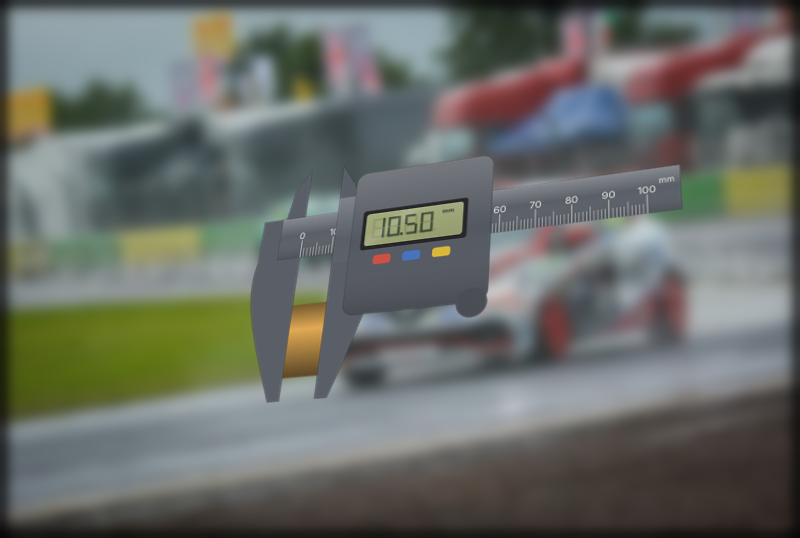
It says 10.50 mm
